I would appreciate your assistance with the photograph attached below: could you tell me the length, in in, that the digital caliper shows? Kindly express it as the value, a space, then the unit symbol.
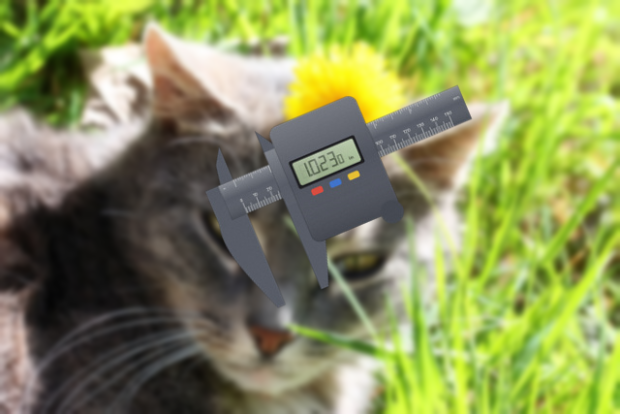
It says 1.0230 in
